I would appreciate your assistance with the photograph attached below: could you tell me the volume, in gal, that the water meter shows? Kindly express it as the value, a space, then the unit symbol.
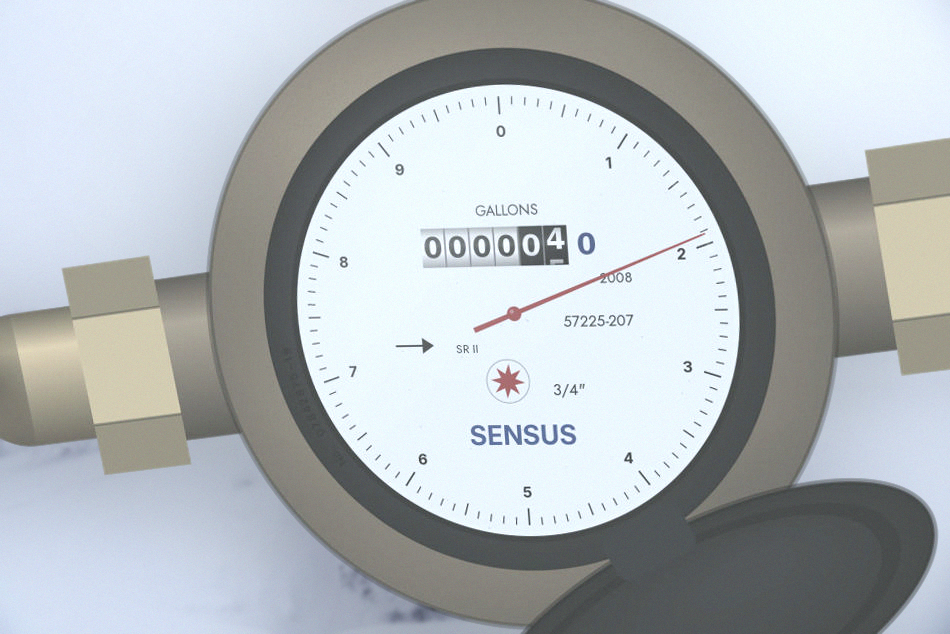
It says 41.9 gal
